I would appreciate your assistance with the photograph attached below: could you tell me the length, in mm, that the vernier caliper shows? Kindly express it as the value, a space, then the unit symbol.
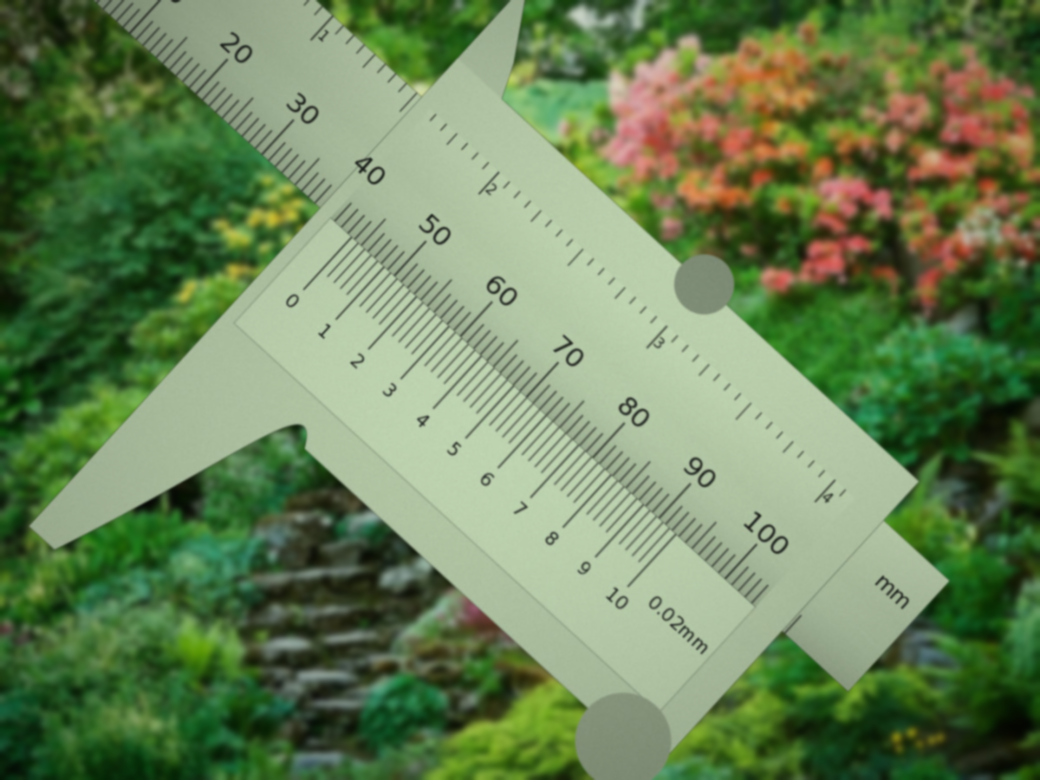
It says 43.6 mm
